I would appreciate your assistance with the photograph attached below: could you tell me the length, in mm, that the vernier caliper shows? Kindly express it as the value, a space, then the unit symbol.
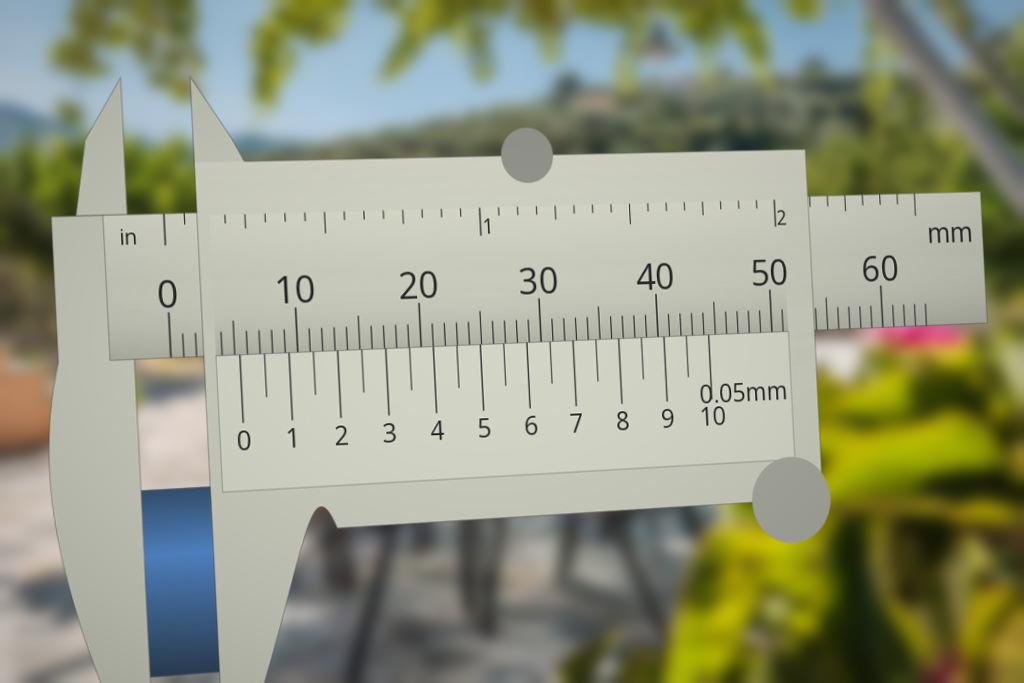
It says 5.4 mm
